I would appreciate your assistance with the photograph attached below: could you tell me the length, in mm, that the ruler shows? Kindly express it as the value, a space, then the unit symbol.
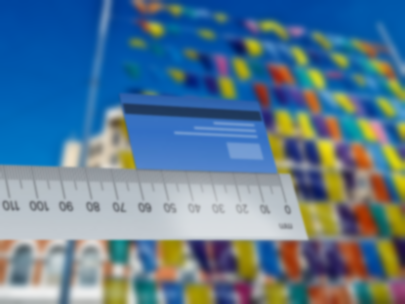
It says 60 mm
